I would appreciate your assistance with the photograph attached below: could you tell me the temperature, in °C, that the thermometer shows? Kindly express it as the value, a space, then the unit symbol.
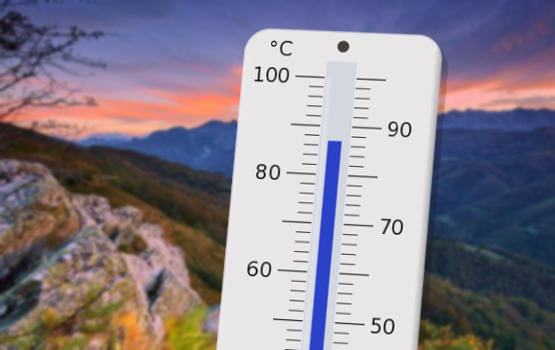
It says 87 °C
